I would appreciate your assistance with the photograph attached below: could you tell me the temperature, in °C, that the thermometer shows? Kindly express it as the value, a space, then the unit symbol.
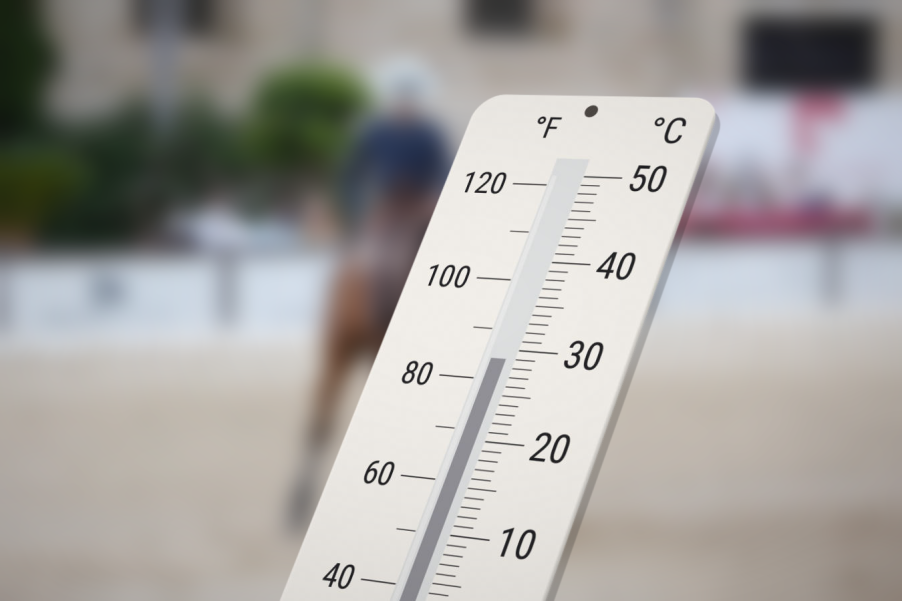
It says 29 °C
